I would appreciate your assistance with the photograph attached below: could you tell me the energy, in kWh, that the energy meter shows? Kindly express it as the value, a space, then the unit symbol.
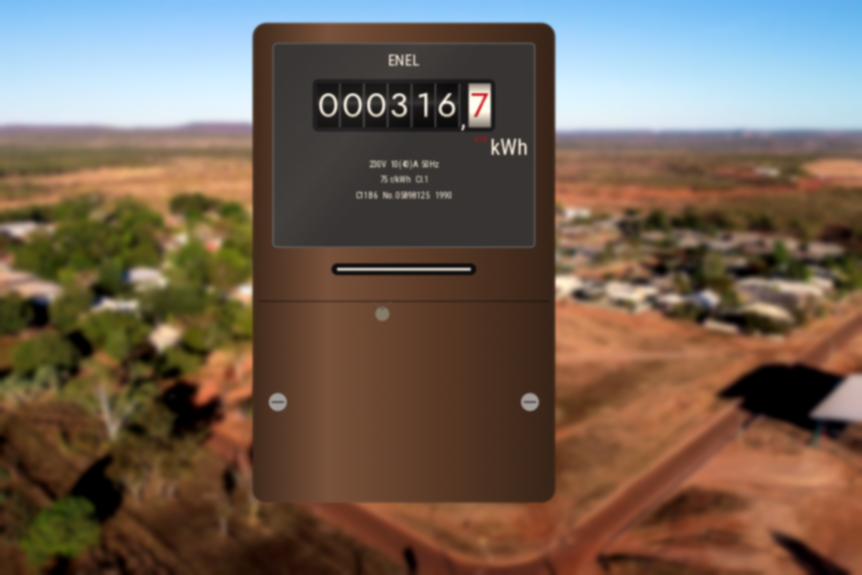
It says 316.7 kWh
